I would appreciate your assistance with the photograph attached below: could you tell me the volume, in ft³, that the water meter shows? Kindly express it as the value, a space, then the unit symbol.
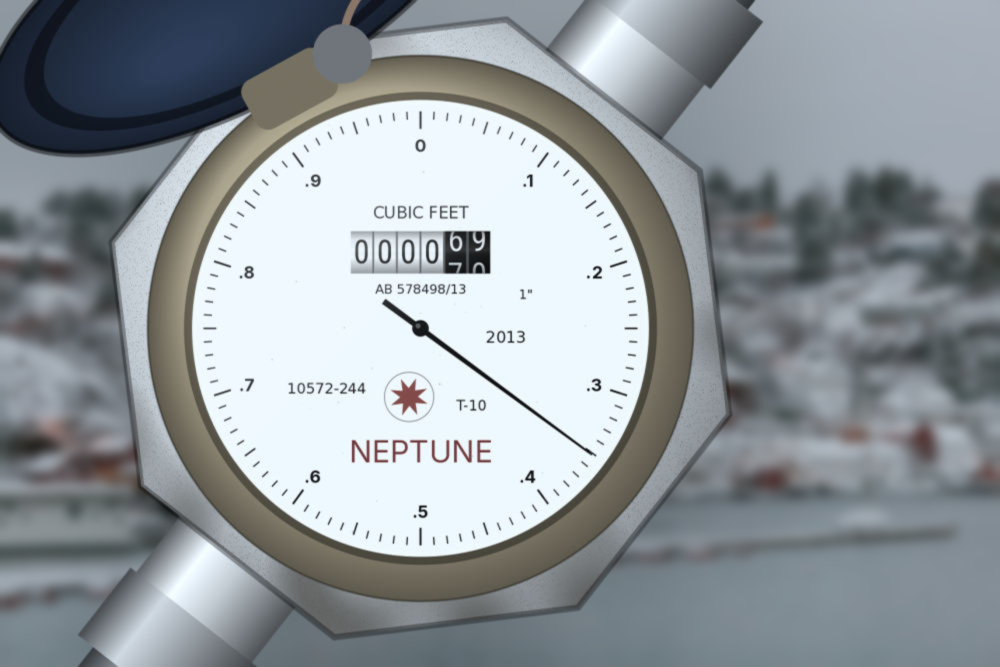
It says 69.35 ft³
